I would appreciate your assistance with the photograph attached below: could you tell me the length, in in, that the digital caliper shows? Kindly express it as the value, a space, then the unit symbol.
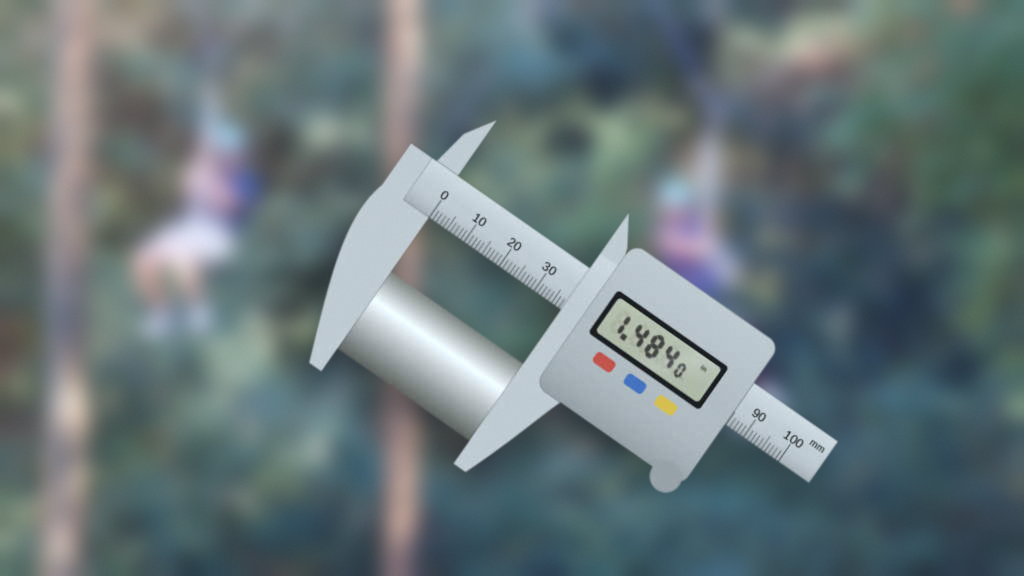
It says 1.4840 in
